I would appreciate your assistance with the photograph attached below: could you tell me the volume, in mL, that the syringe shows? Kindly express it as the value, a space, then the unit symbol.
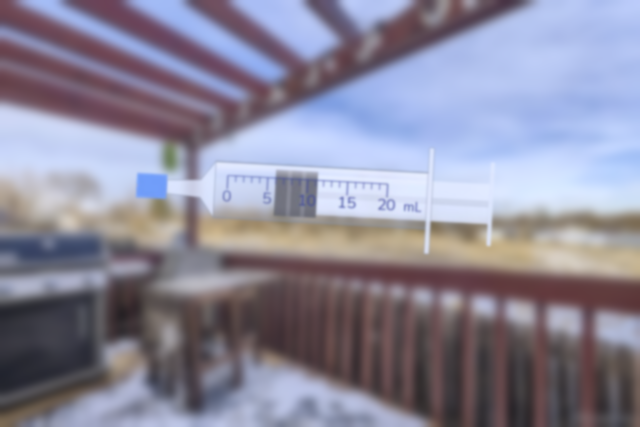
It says 6 mL
